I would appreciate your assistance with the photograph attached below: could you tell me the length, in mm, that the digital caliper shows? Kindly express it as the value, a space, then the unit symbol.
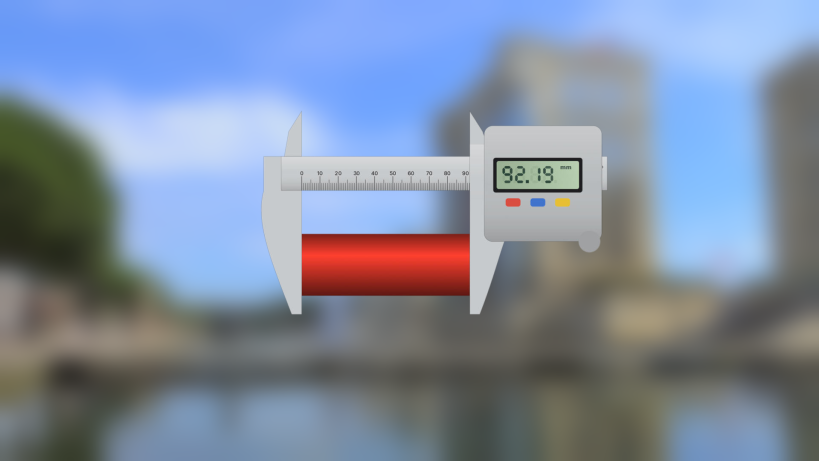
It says 92.19 mm
